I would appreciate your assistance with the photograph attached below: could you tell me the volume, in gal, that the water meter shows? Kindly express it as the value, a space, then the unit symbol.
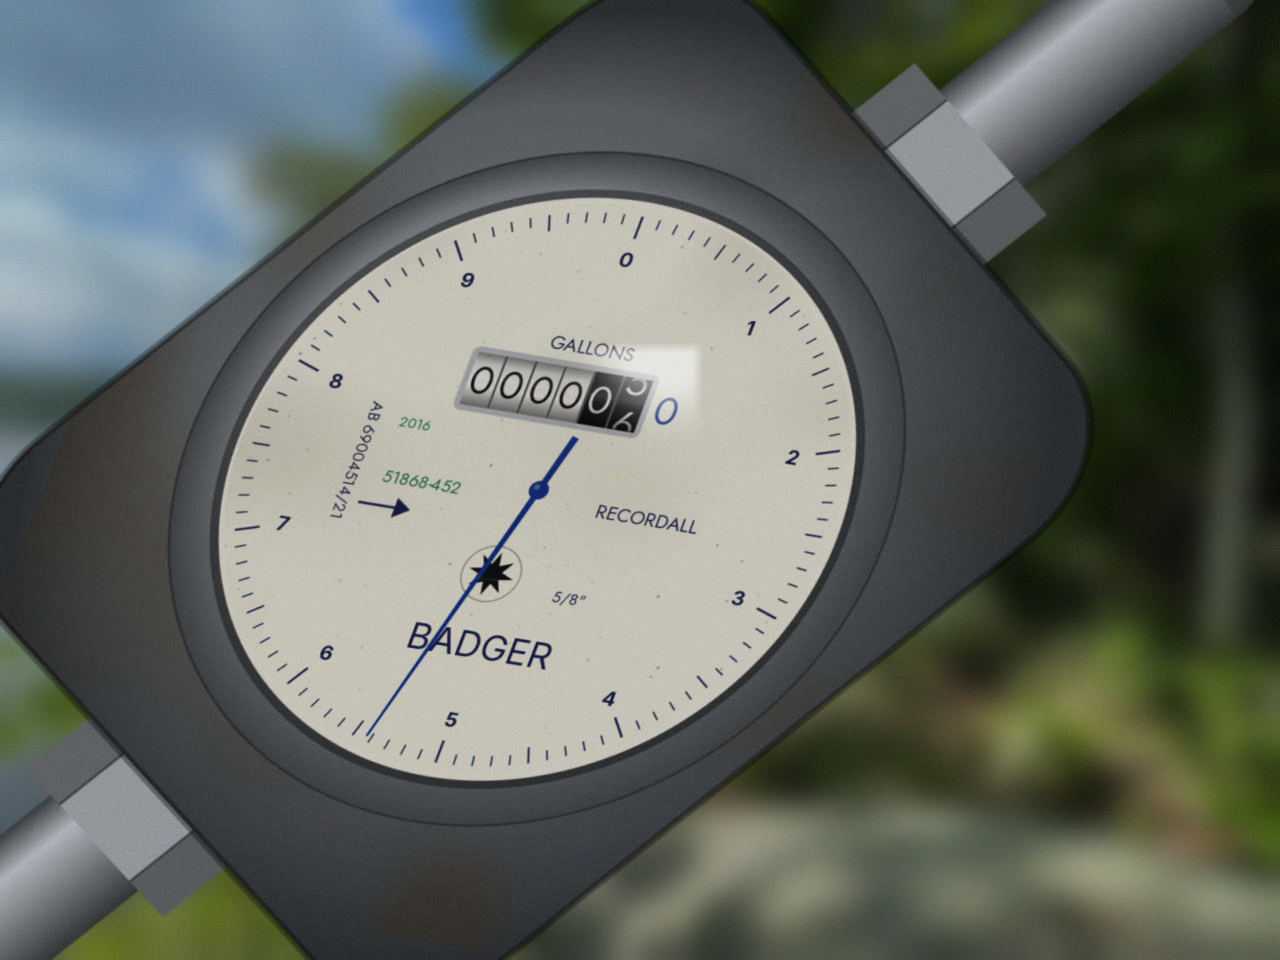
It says 55.4 gal
